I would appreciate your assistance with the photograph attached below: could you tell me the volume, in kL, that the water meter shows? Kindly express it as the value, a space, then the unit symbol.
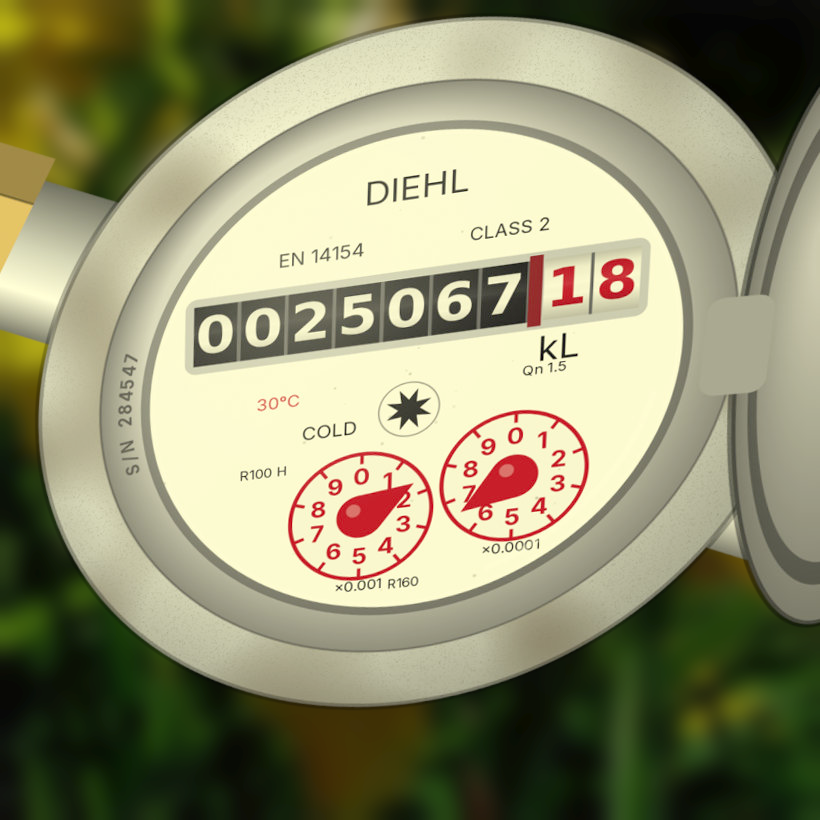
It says 25067.1816 kL
